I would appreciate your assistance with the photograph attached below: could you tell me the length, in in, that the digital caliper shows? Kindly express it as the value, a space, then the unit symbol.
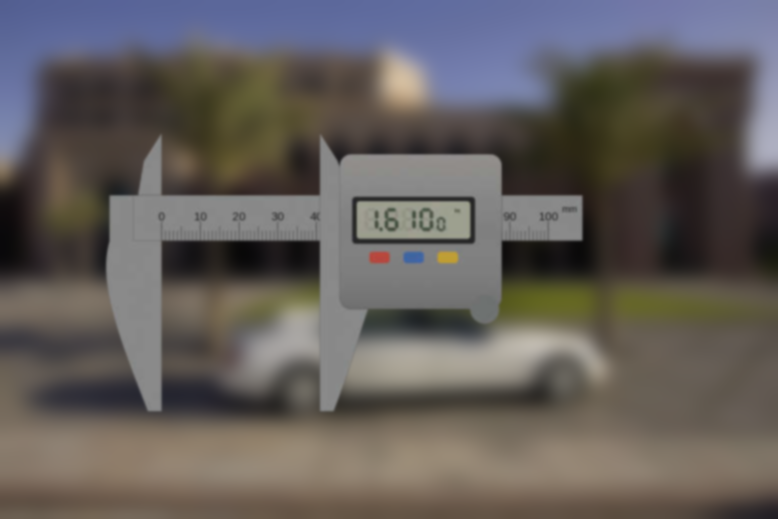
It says 1.6100 in
